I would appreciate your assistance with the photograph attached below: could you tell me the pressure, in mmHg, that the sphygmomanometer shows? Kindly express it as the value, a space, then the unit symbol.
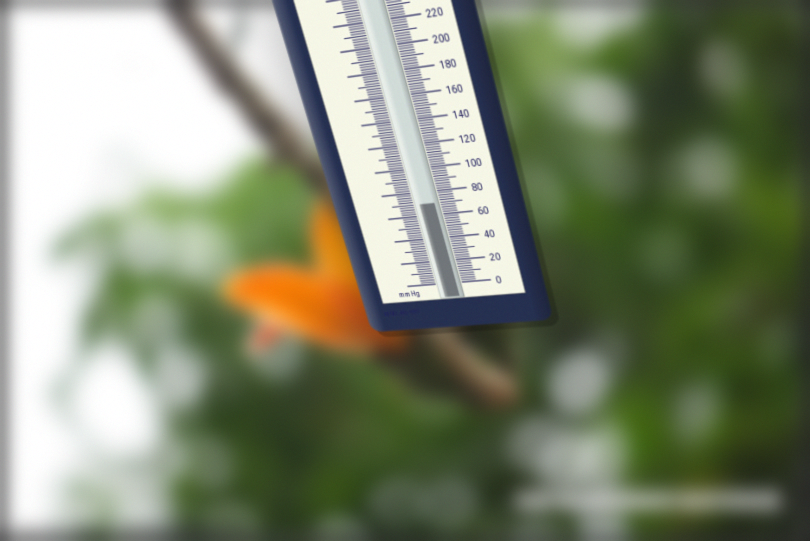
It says 70 mmHg
